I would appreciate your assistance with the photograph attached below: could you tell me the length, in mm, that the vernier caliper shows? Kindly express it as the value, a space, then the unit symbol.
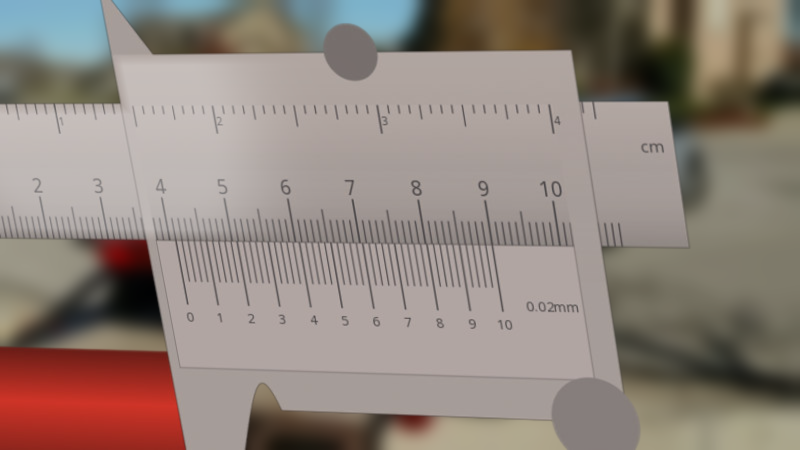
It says 41.0 mm
